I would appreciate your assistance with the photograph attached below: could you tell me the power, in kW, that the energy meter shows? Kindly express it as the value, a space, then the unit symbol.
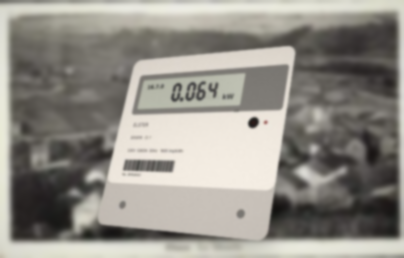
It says 0.064 kW
